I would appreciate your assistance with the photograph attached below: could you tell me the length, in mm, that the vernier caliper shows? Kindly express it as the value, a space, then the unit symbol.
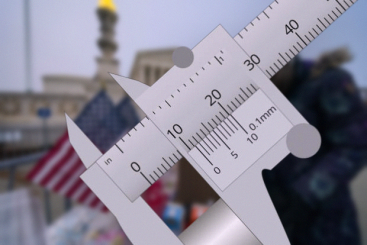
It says 11.2 mm
